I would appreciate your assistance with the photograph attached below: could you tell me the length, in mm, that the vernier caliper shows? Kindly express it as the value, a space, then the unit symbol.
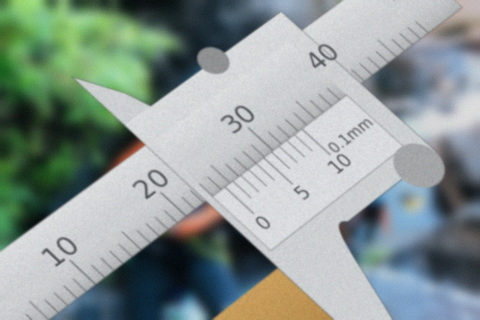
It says 24.4 mm
